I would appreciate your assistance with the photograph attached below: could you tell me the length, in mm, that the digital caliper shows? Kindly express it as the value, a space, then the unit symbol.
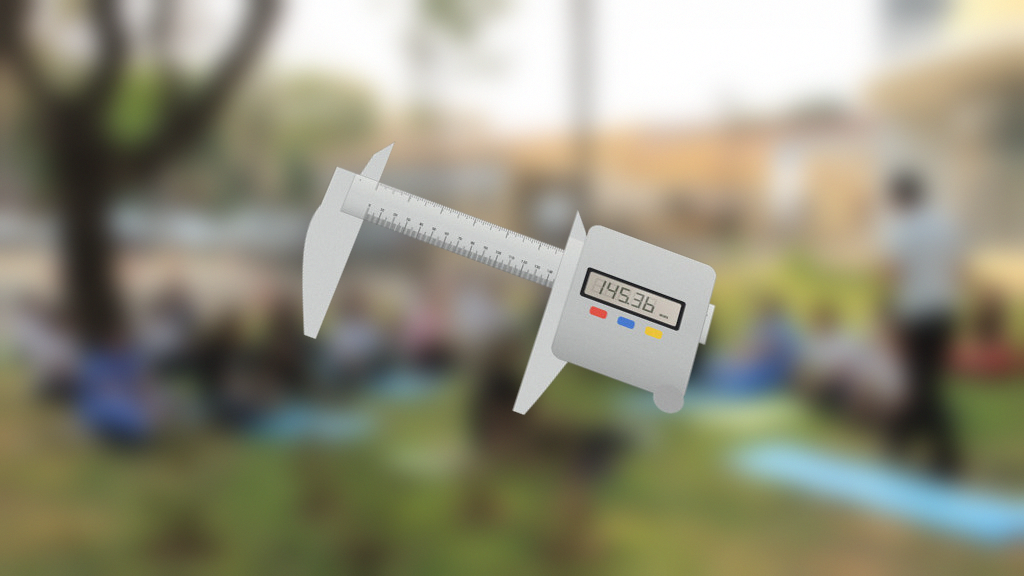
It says 145.36 mm
